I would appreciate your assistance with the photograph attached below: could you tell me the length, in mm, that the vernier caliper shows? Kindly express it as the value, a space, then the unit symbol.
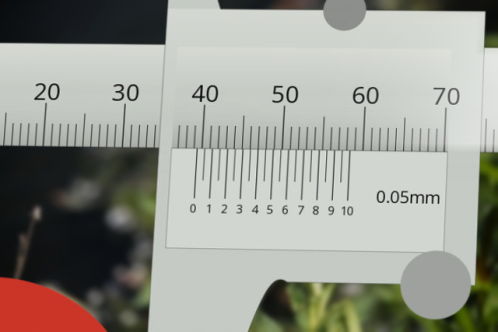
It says 39.4 mm
